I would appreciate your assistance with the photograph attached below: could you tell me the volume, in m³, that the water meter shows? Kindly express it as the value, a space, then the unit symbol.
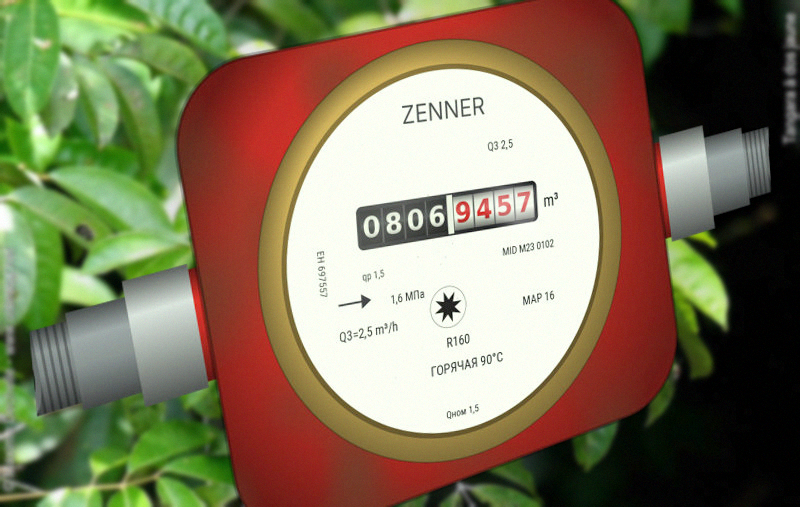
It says 806.9457 m³
